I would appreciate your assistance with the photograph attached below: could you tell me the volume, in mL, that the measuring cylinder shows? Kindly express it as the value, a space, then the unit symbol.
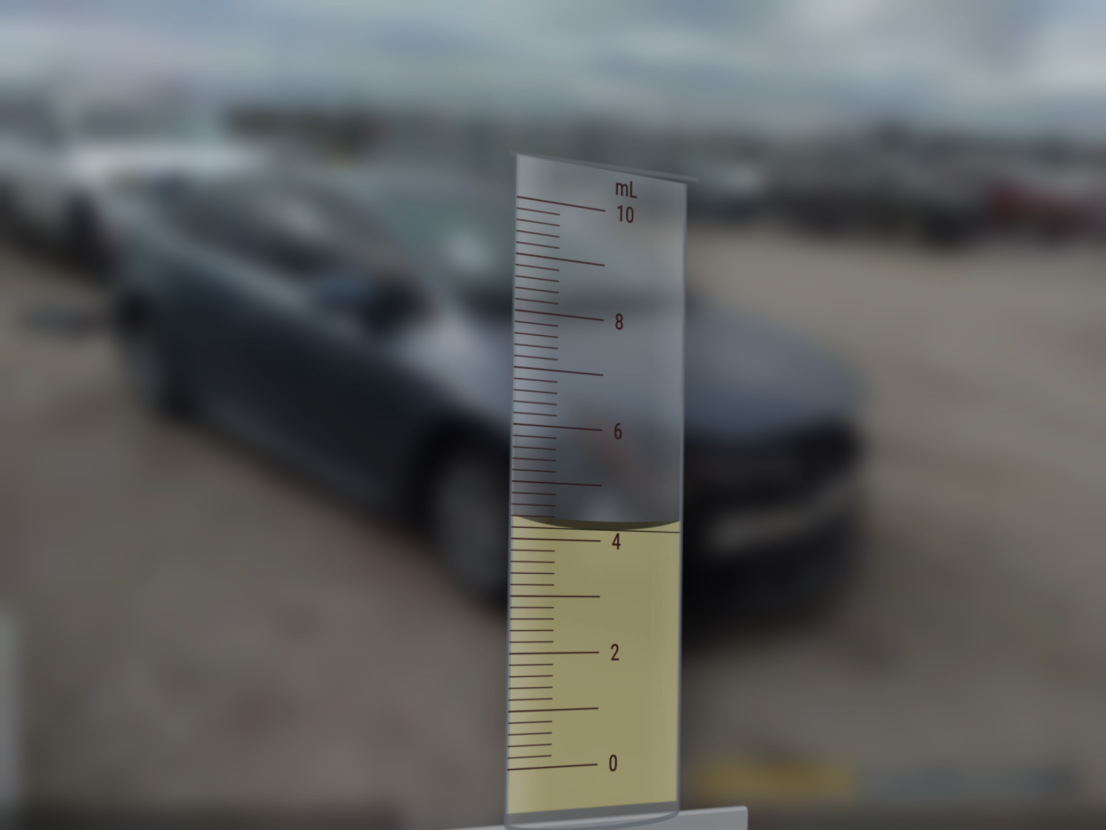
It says 4.2 mL
